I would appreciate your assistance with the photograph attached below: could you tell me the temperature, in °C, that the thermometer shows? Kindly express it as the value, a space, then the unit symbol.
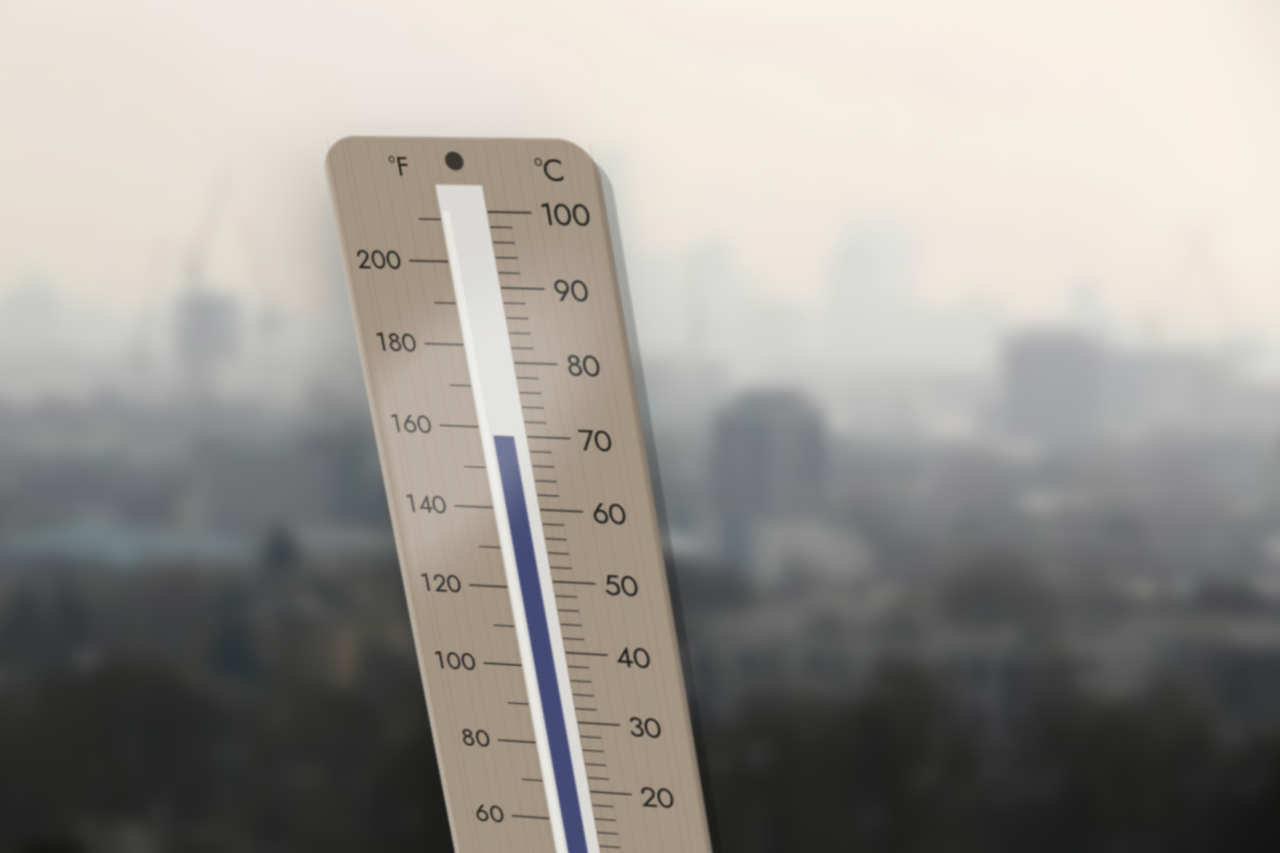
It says 70 °C
